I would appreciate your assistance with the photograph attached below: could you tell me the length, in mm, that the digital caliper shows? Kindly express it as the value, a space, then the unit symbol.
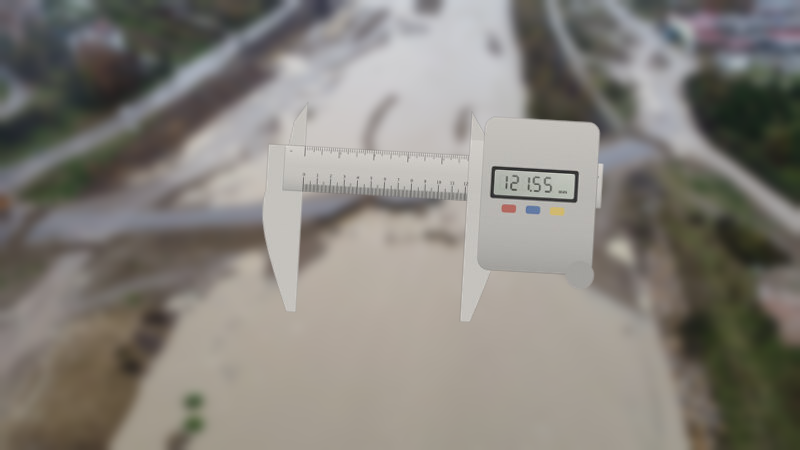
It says 121.55 mm
